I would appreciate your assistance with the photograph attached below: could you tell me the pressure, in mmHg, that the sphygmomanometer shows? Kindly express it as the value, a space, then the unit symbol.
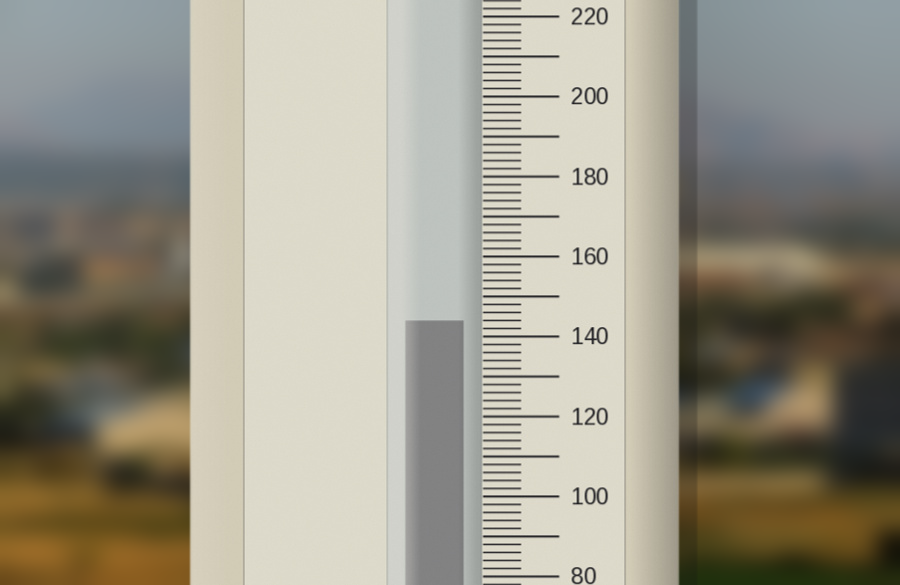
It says 144 mmHg
